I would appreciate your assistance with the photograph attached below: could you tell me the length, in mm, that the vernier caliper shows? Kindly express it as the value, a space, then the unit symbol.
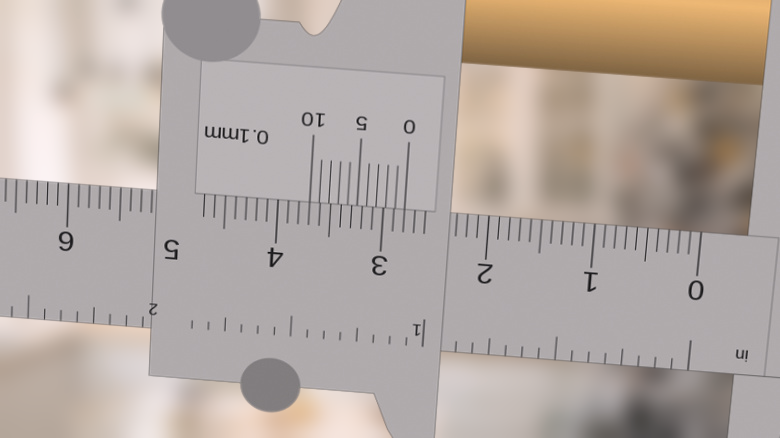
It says 28.0 mm
